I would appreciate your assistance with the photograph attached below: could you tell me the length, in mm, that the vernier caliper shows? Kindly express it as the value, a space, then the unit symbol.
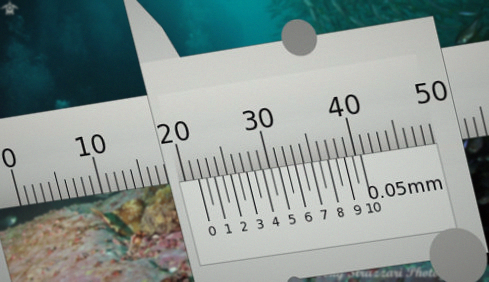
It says 21.6 mm
